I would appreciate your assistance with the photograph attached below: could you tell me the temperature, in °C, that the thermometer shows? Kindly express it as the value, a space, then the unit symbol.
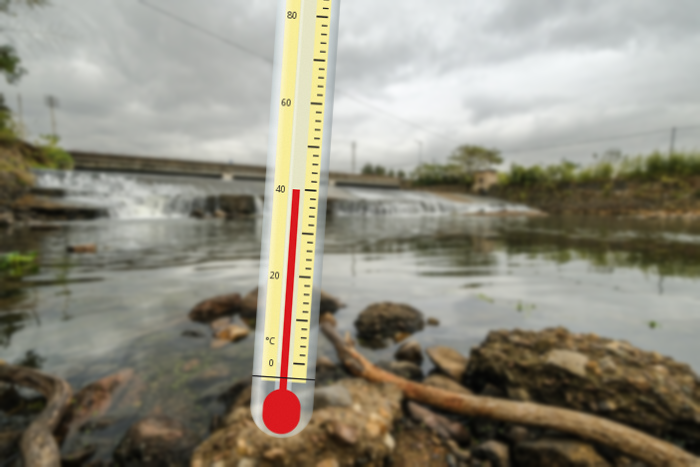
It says 40 °C
